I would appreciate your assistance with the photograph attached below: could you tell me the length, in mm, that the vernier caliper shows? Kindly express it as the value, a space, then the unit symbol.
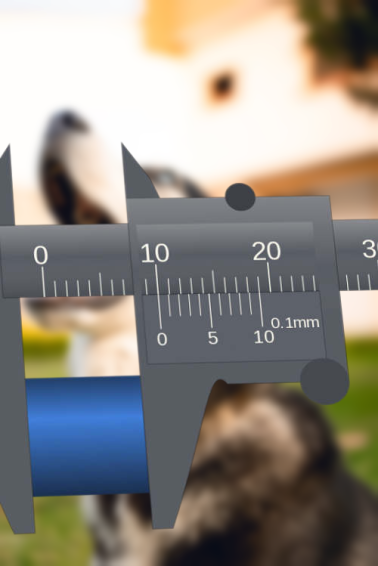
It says 10.0 mm
